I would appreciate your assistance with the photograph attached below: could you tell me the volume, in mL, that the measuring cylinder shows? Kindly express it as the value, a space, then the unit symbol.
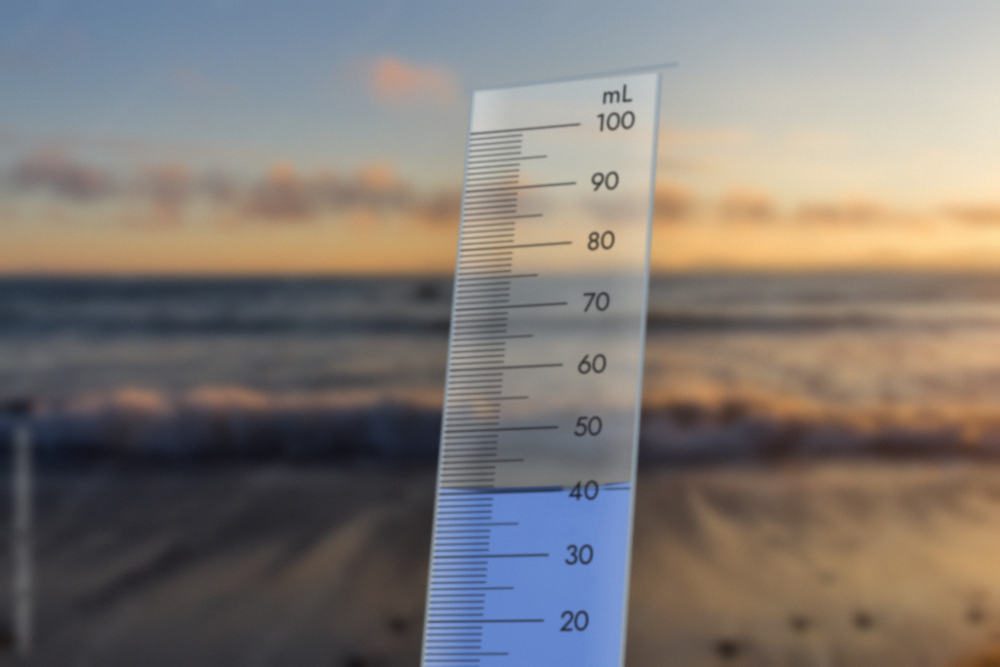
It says 40 mL
